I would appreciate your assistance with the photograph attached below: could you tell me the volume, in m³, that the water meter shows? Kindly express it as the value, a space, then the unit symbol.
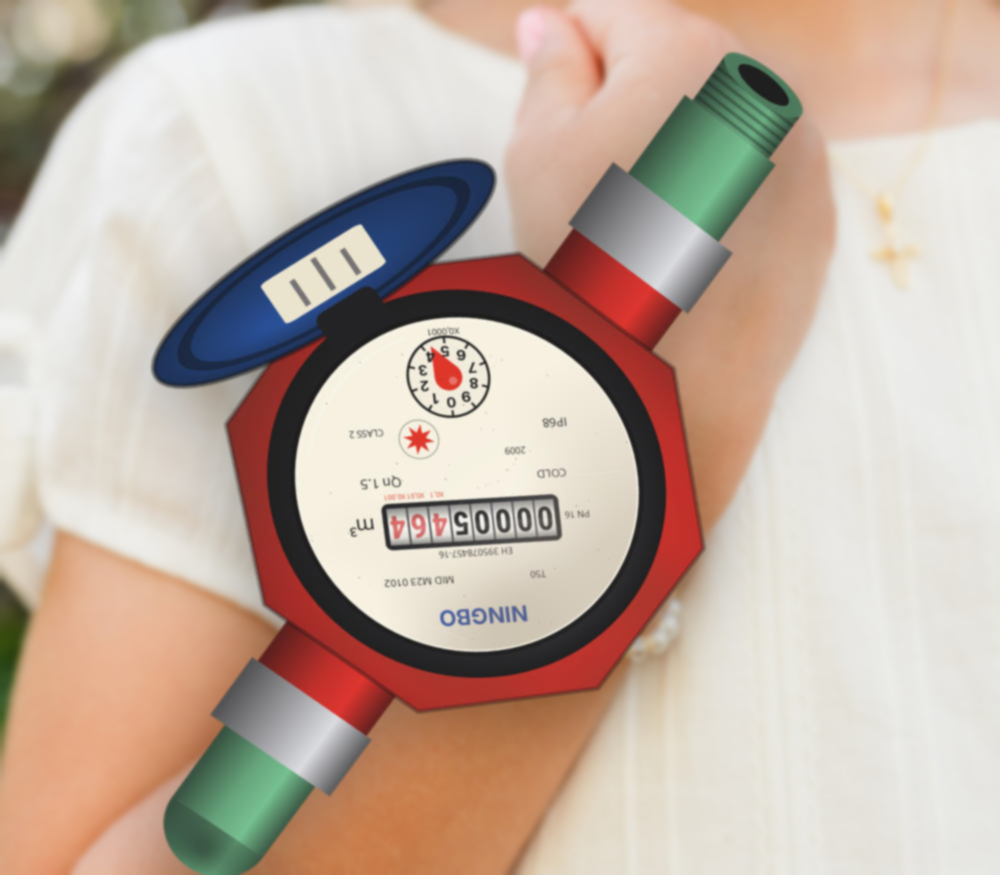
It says 5.4644 m³
